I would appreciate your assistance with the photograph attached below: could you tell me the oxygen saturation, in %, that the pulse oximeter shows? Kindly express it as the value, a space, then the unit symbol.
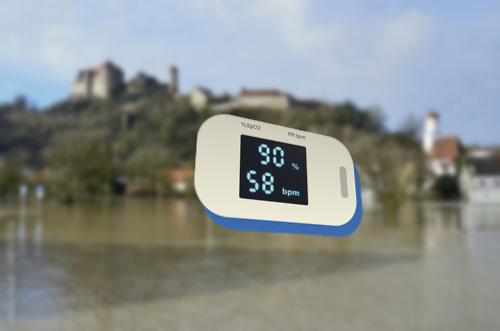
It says 90 %
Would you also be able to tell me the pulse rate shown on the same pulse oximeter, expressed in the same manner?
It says 58 bpm
